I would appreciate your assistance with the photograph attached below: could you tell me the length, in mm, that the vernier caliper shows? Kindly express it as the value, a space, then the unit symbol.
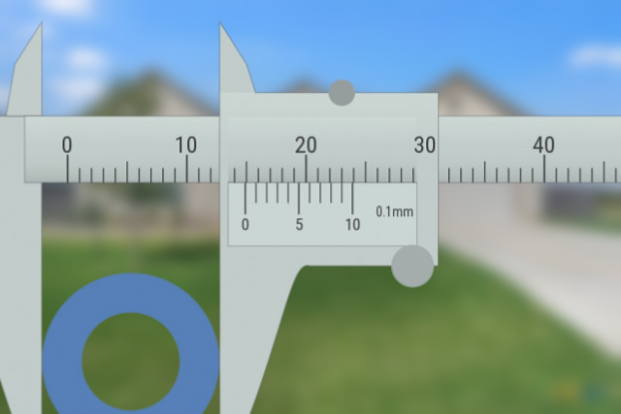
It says 14.9 mm
